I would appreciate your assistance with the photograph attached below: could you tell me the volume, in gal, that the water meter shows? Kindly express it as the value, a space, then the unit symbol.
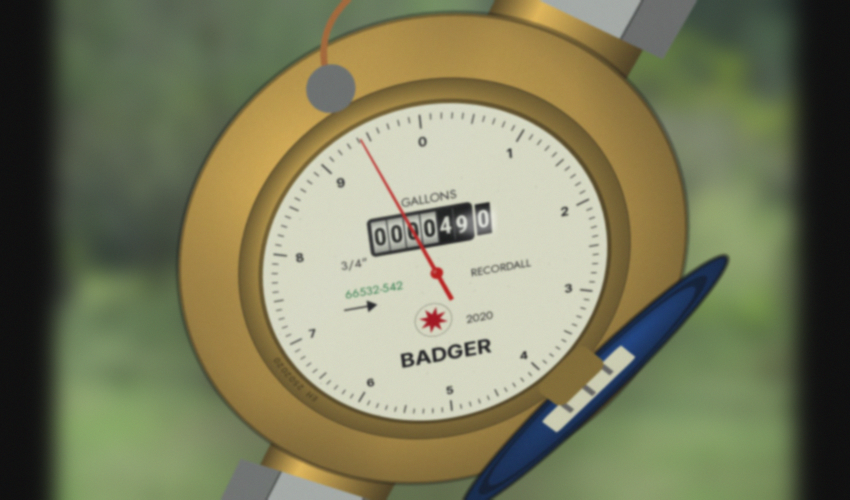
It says 489.4 gal
